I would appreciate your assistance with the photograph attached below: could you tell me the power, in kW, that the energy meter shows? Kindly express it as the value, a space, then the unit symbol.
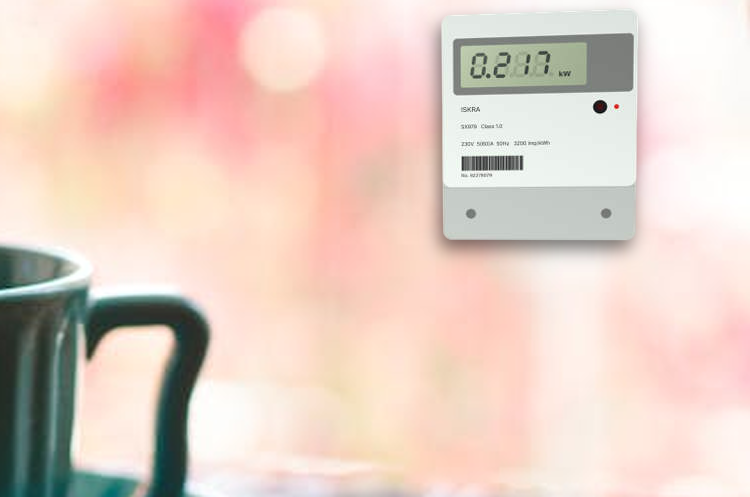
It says 0.217 kW
